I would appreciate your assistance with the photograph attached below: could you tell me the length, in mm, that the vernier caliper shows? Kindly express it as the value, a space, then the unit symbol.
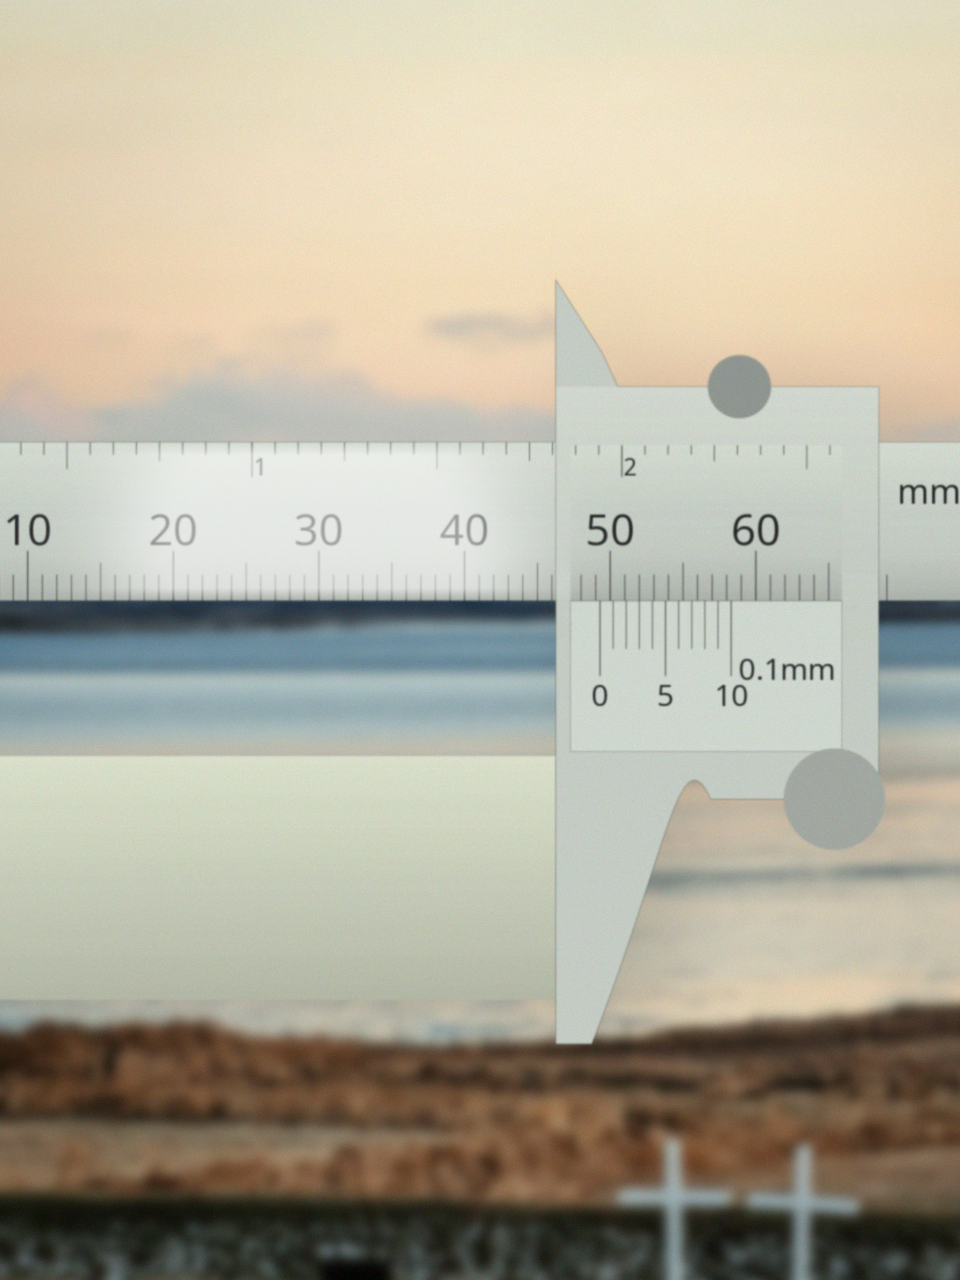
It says 49.3 mm
